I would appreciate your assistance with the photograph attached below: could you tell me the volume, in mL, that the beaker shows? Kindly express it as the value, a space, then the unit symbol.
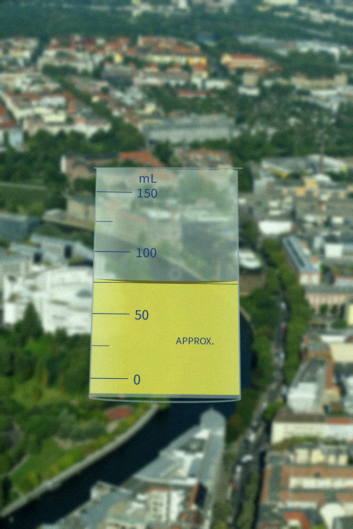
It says 75 mL
